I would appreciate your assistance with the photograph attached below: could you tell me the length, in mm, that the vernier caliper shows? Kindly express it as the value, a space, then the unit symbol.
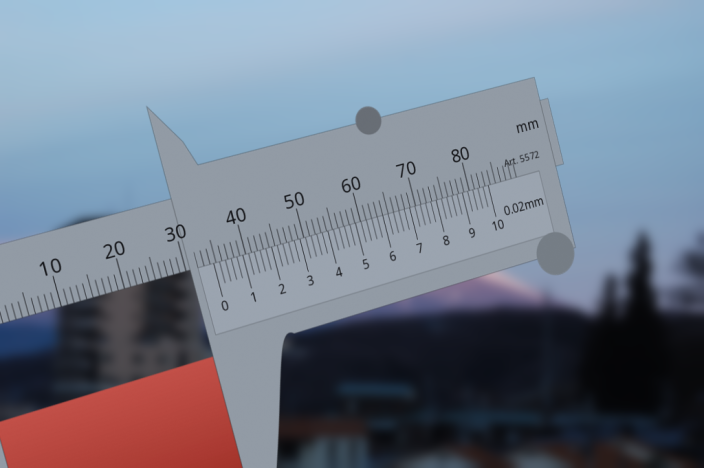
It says 34.6 mm
